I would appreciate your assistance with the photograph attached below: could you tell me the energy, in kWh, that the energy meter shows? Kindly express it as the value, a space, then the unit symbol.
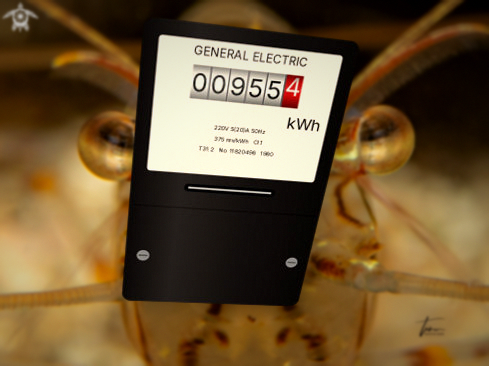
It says 955.4 kWh
